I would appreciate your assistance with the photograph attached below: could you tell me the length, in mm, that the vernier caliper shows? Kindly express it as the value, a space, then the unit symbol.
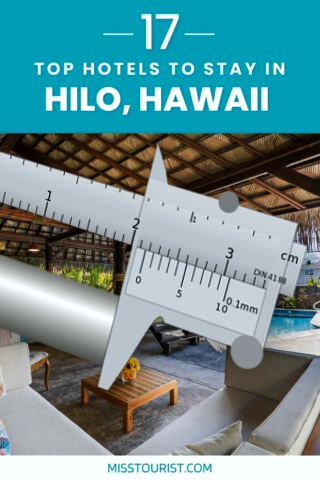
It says 21.6 mm
